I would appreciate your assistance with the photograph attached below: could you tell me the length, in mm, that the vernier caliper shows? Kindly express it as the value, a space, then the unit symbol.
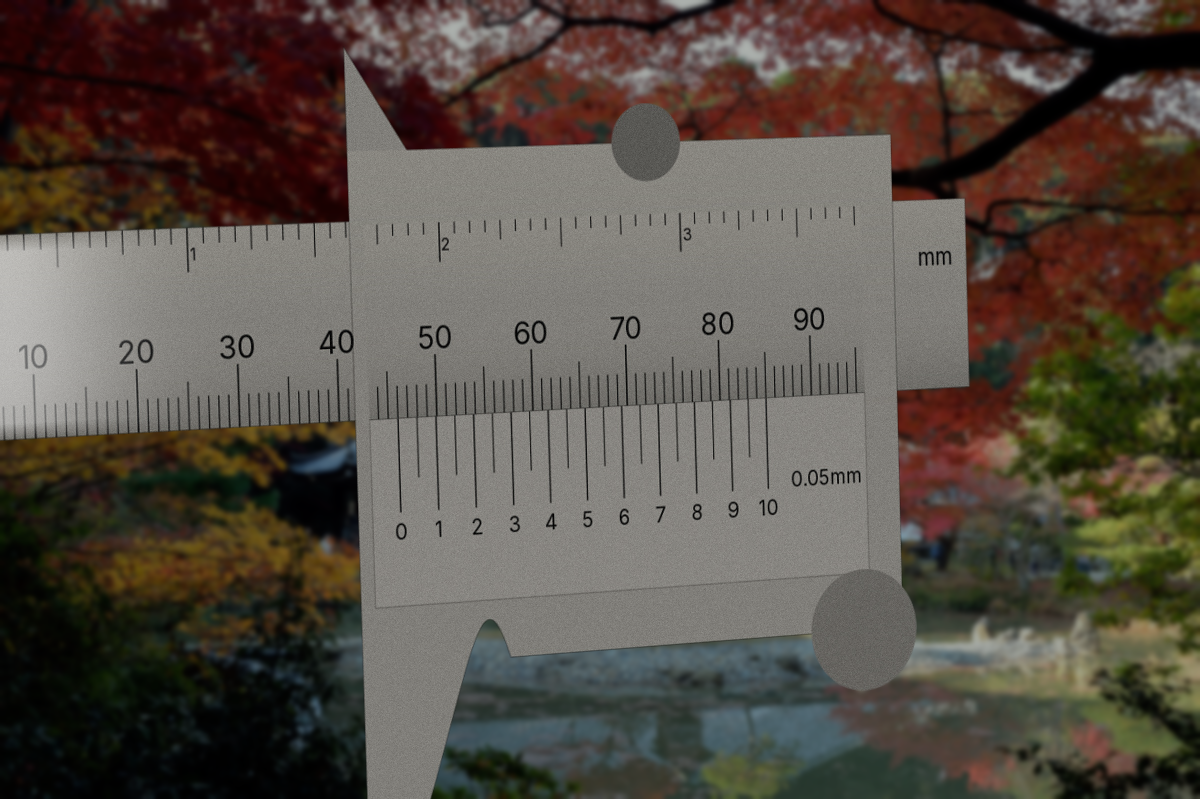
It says 46.0 mm
